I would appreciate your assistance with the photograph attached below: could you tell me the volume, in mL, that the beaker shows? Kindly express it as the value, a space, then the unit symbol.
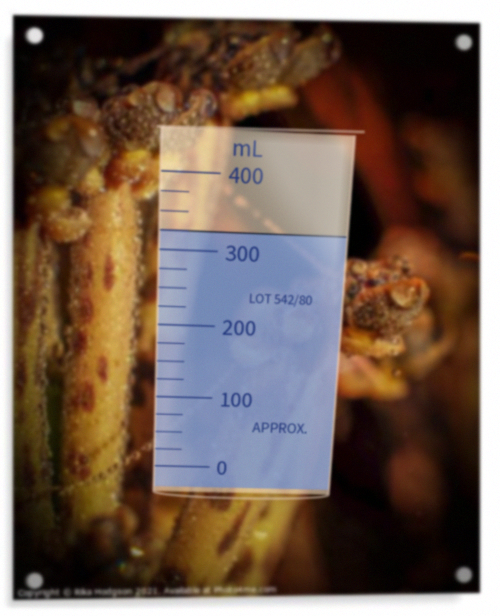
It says 325 mL
